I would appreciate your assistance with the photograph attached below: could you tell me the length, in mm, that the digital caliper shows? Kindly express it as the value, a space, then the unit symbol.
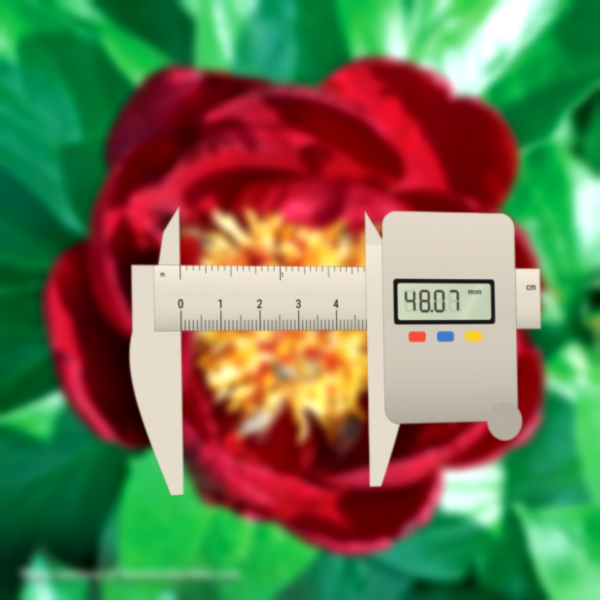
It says 48.07 mm
